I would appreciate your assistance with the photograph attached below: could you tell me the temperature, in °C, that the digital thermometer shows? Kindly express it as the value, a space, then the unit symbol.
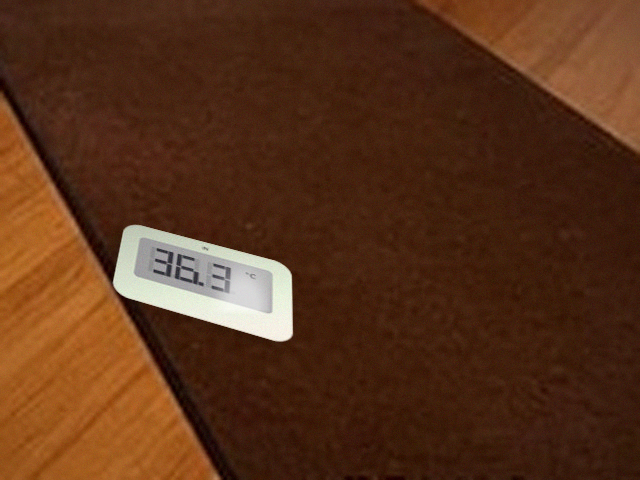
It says 36.3 °C
